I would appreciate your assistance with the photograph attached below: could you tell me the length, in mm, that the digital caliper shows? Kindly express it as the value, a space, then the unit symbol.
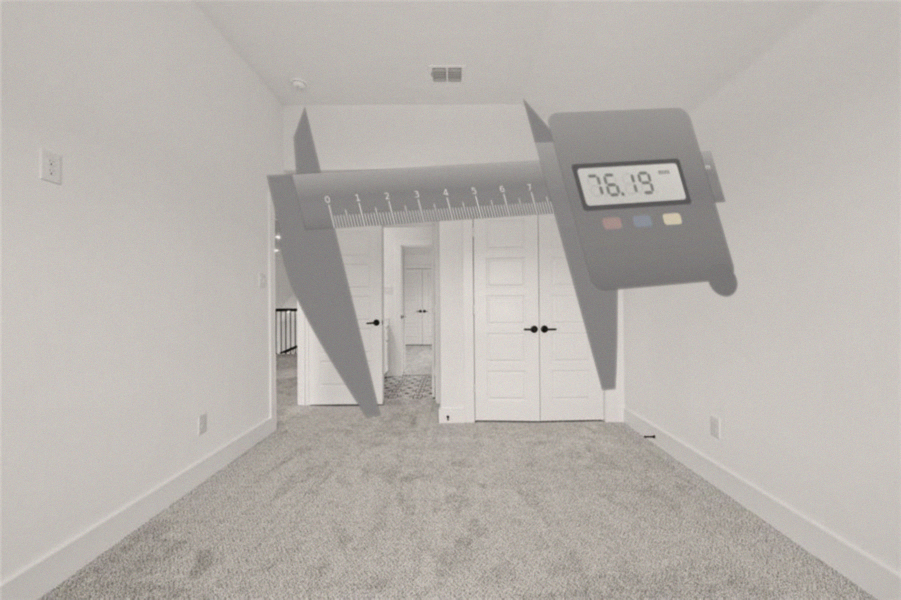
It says 76.19 mm
